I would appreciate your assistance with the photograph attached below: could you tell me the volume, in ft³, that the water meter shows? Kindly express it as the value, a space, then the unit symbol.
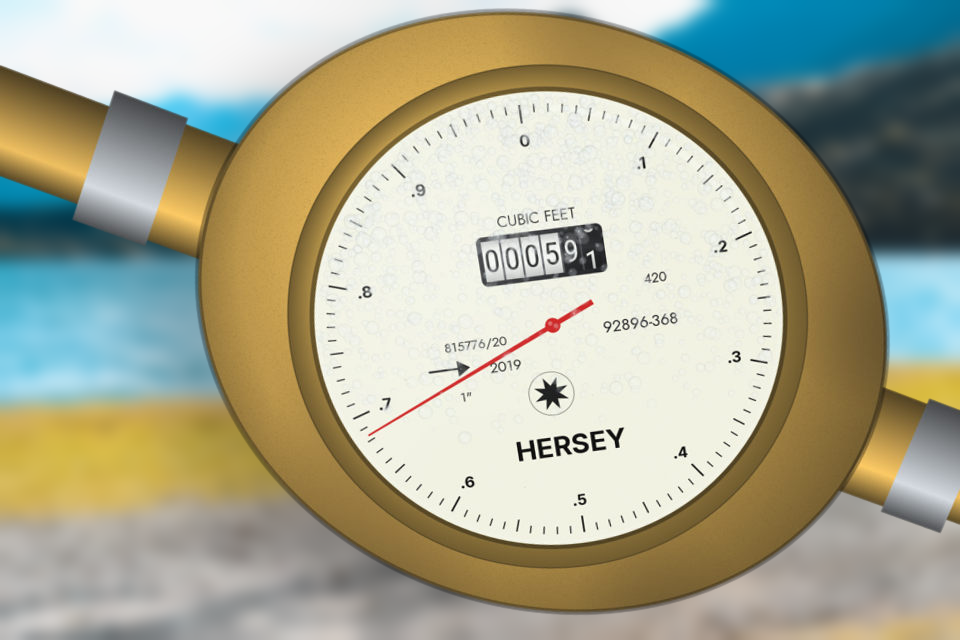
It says 590.68 ft³
